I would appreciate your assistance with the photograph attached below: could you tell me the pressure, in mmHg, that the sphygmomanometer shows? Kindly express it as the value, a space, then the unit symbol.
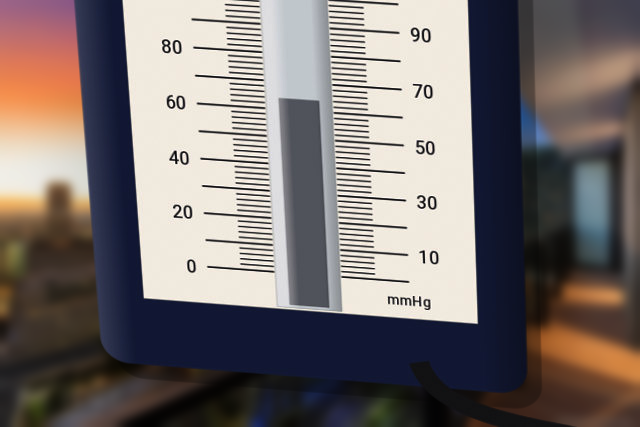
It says 64 mmHg
